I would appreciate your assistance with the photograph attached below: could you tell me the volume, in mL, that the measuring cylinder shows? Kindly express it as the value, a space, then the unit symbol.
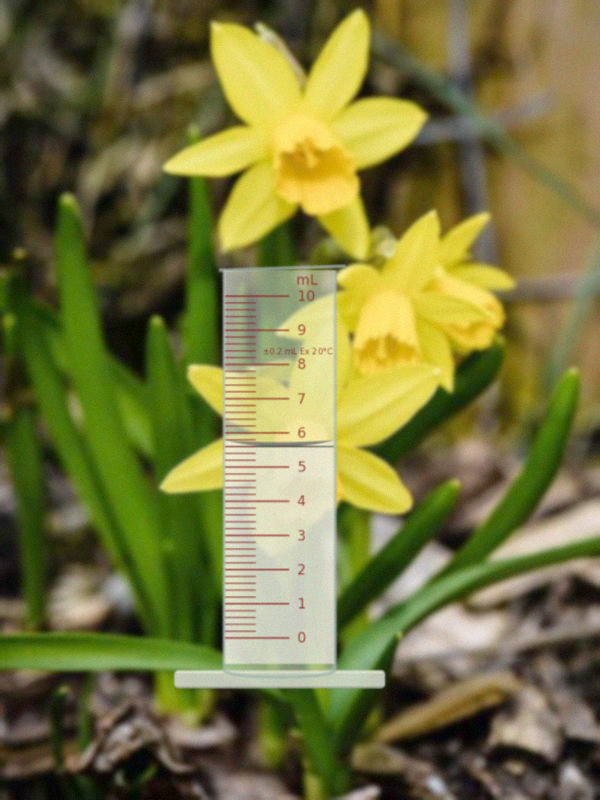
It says 5.6 mL
